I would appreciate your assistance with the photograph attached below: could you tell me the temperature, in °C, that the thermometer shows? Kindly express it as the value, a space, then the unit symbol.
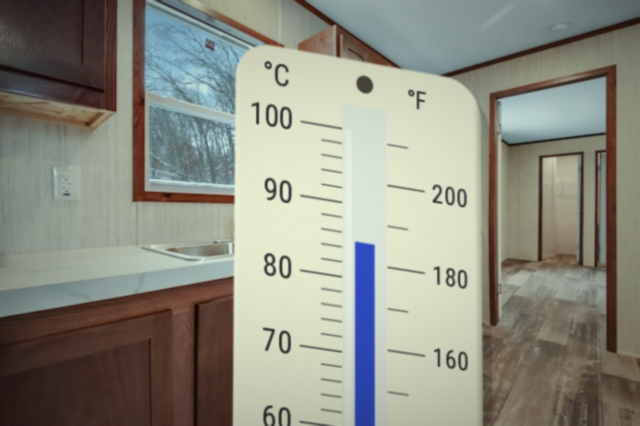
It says 85 °C
